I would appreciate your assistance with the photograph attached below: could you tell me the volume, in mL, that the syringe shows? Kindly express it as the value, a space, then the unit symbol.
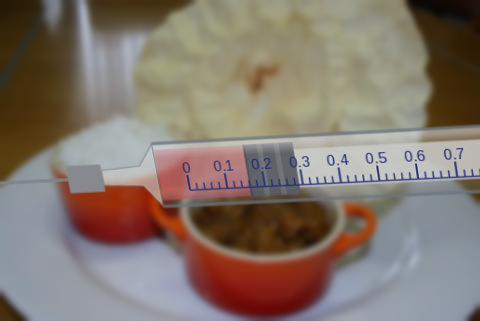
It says 0.16 mL
